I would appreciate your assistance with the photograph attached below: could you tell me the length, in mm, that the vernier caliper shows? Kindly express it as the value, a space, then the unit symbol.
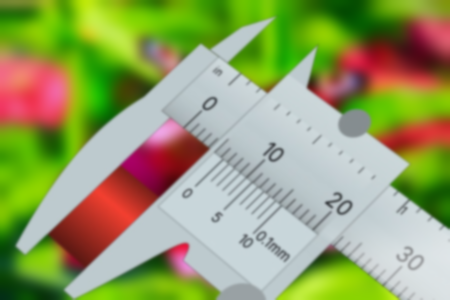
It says 6.4 mm
